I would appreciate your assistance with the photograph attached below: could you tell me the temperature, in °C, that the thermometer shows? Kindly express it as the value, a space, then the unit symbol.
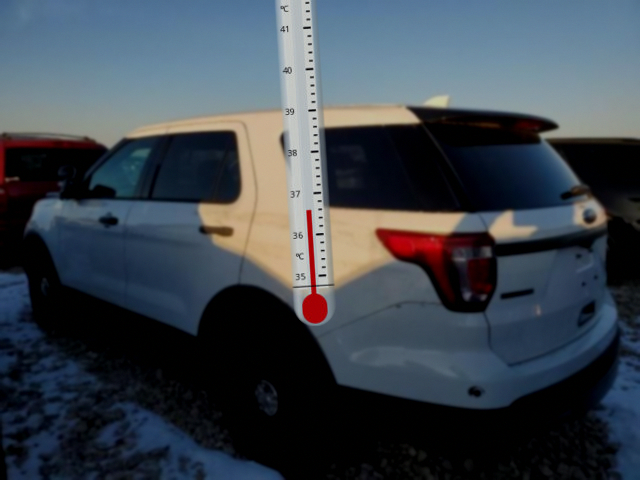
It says 36.6 °C
